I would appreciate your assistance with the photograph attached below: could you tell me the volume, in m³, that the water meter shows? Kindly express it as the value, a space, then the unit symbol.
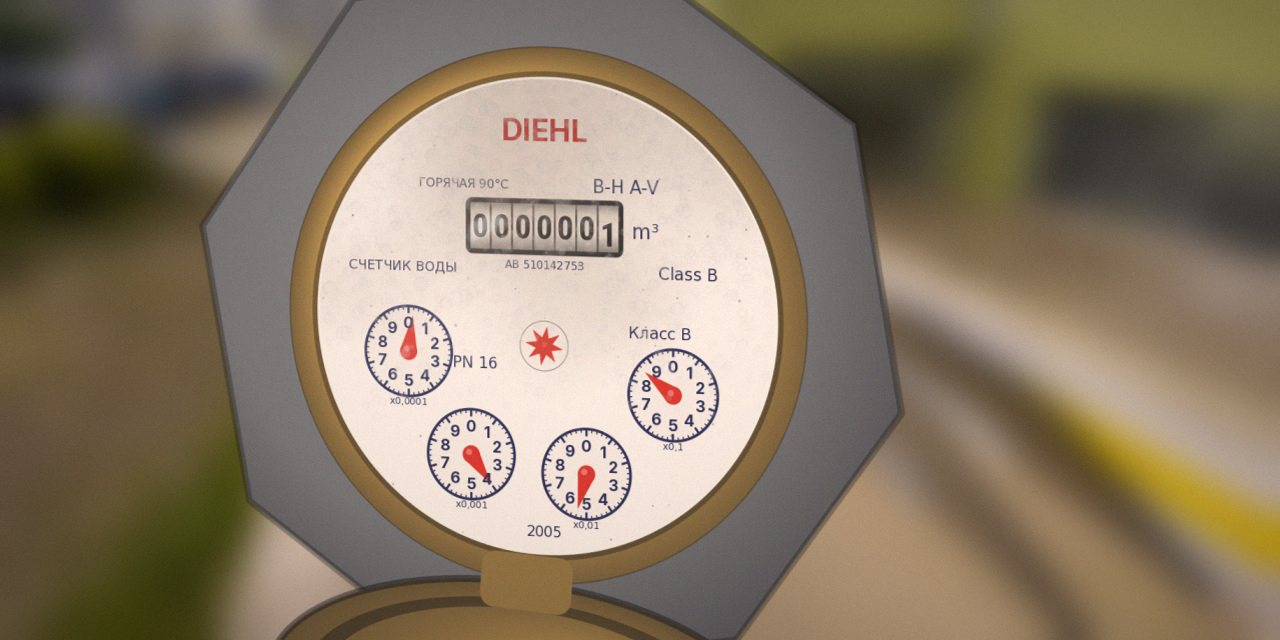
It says 0.8540 m³
